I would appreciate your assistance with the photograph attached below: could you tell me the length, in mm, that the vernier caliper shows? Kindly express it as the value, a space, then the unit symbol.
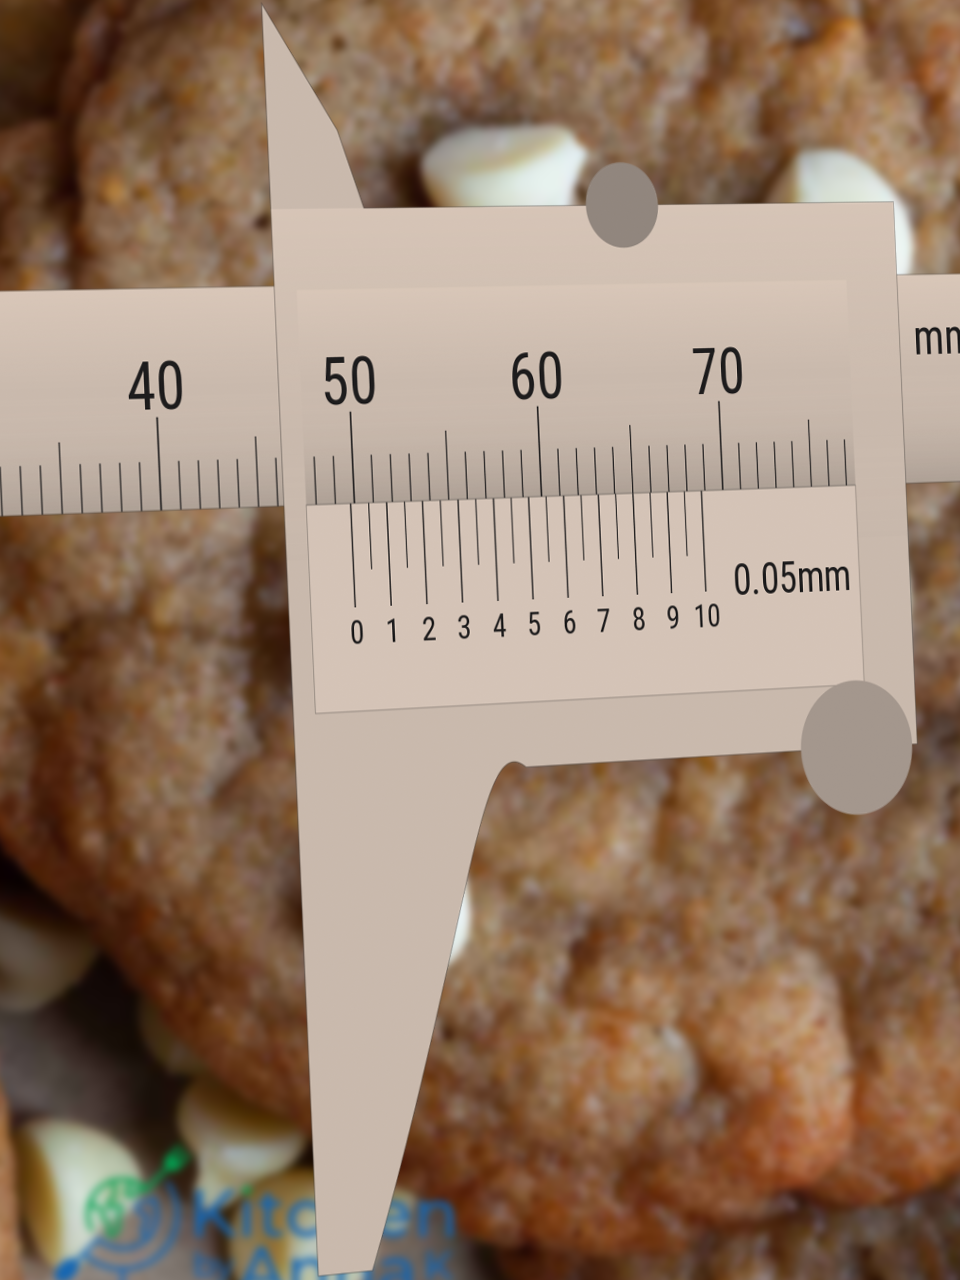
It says 49.8 mm
